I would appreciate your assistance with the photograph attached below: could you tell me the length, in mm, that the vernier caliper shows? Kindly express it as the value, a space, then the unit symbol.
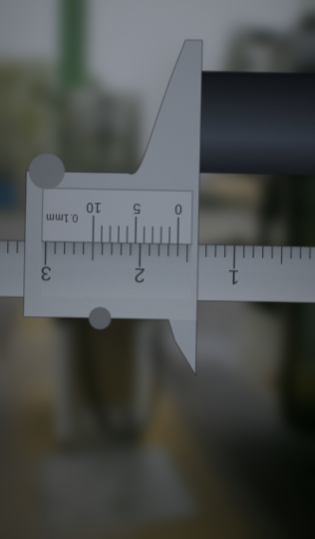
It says 16.0 mm
